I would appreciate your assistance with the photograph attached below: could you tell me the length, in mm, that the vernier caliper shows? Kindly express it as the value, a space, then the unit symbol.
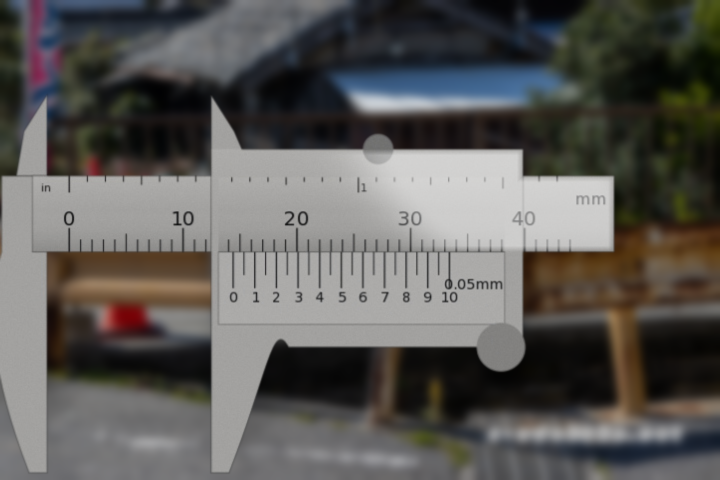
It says 14.4 mm
